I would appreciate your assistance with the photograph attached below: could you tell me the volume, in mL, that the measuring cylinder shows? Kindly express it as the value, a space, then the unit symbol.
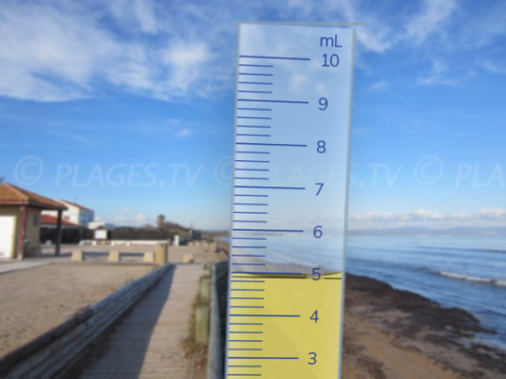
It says 4.9 mL
